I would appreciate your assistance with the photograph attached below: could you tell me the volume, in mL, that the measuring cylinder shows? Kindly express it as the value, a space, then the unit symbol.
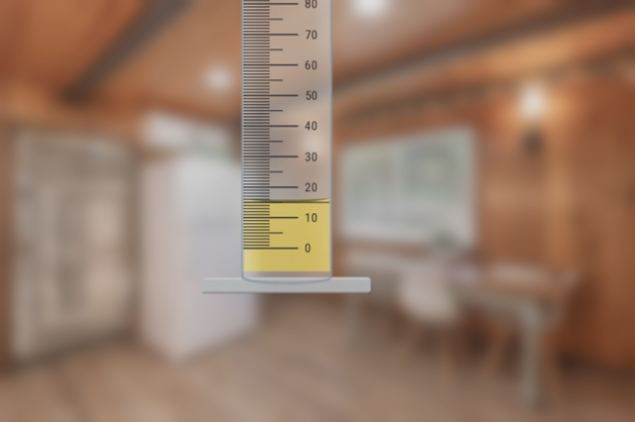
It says 15 mL
